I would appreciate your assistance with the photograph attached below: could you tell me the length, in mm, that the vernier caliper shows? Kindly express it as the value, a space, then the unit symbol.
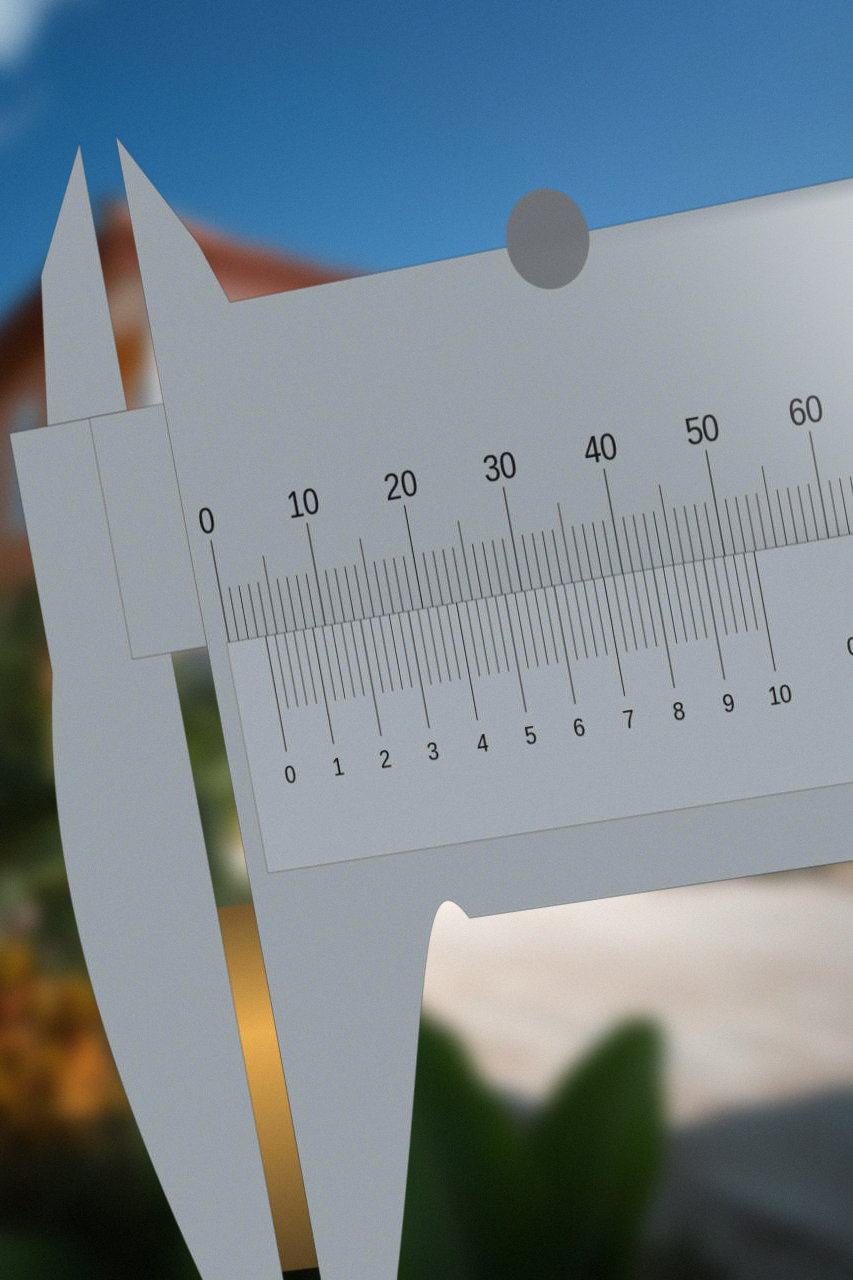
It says 3.8 mm
